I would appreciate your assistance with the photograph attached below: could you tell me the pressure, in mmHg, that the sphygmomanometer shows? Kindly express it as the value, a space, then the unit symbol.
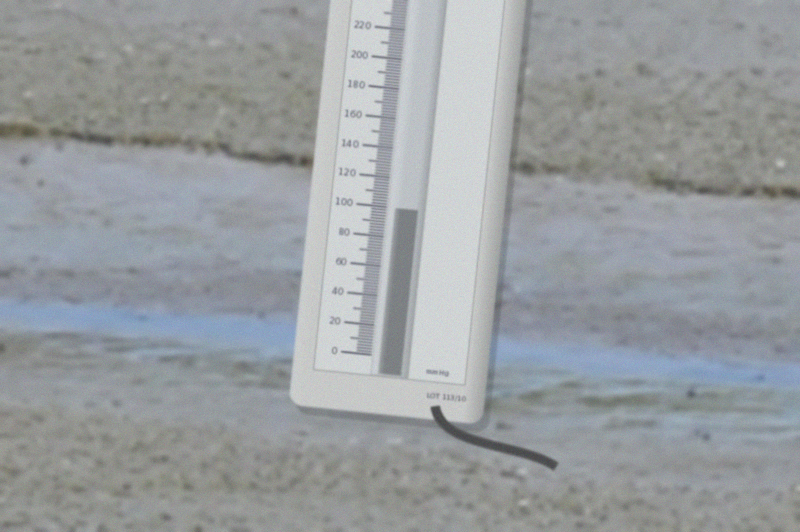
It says 100 mmHg
